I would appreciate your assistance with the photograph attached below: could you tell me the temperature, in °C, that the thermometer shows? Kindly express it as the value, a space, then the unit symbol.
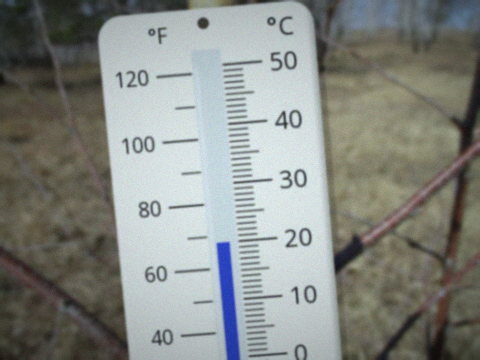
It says 20 °C
